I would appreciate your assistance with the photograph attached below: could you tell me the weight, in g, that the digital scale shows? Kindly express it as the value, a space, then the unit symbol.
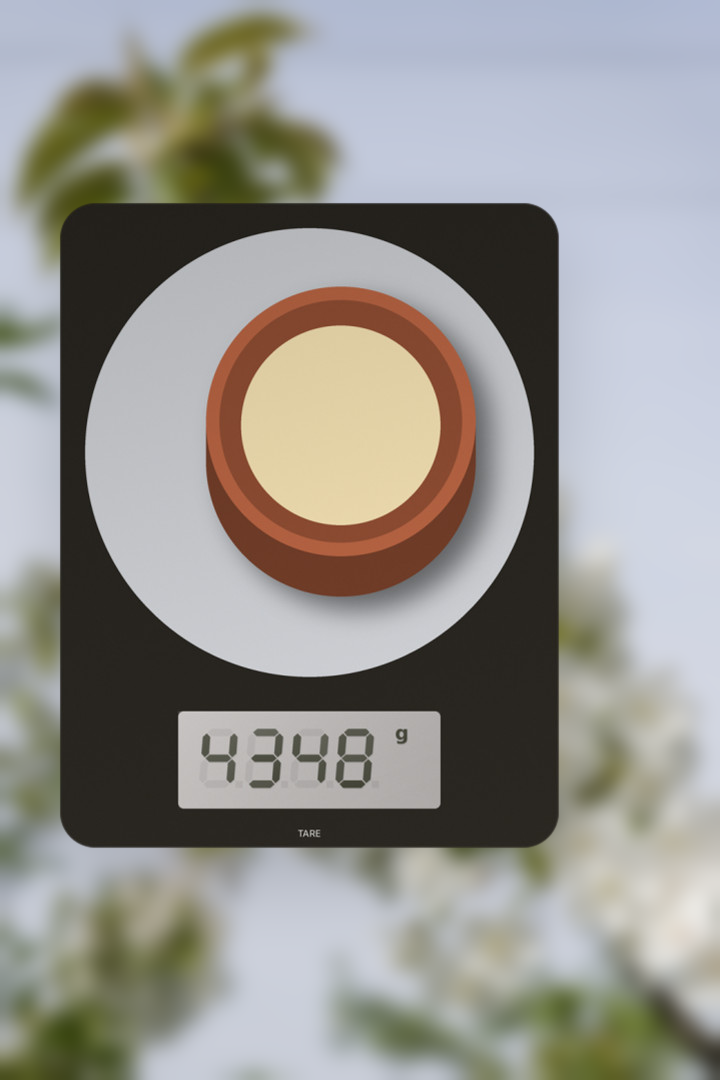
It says 4348 g
